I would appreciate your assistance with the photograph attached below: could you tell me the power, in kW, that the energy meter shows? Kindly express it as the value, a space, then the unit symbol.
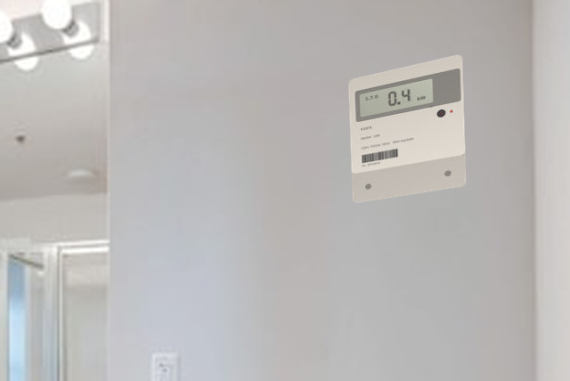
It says 0.4 kW
